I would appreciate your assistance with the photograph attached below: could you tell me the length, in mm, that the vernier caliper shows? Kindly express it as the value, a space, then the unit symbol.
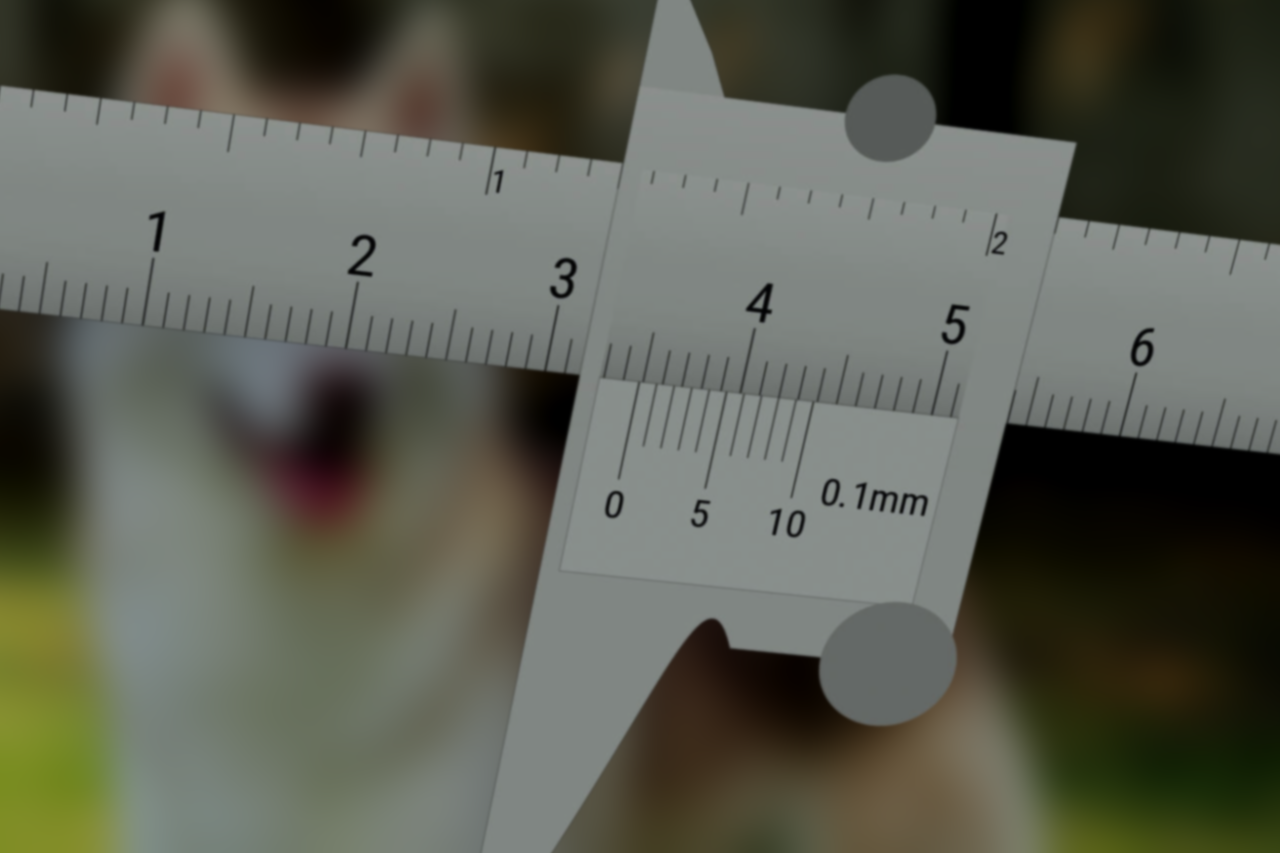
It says 34.8 mm
